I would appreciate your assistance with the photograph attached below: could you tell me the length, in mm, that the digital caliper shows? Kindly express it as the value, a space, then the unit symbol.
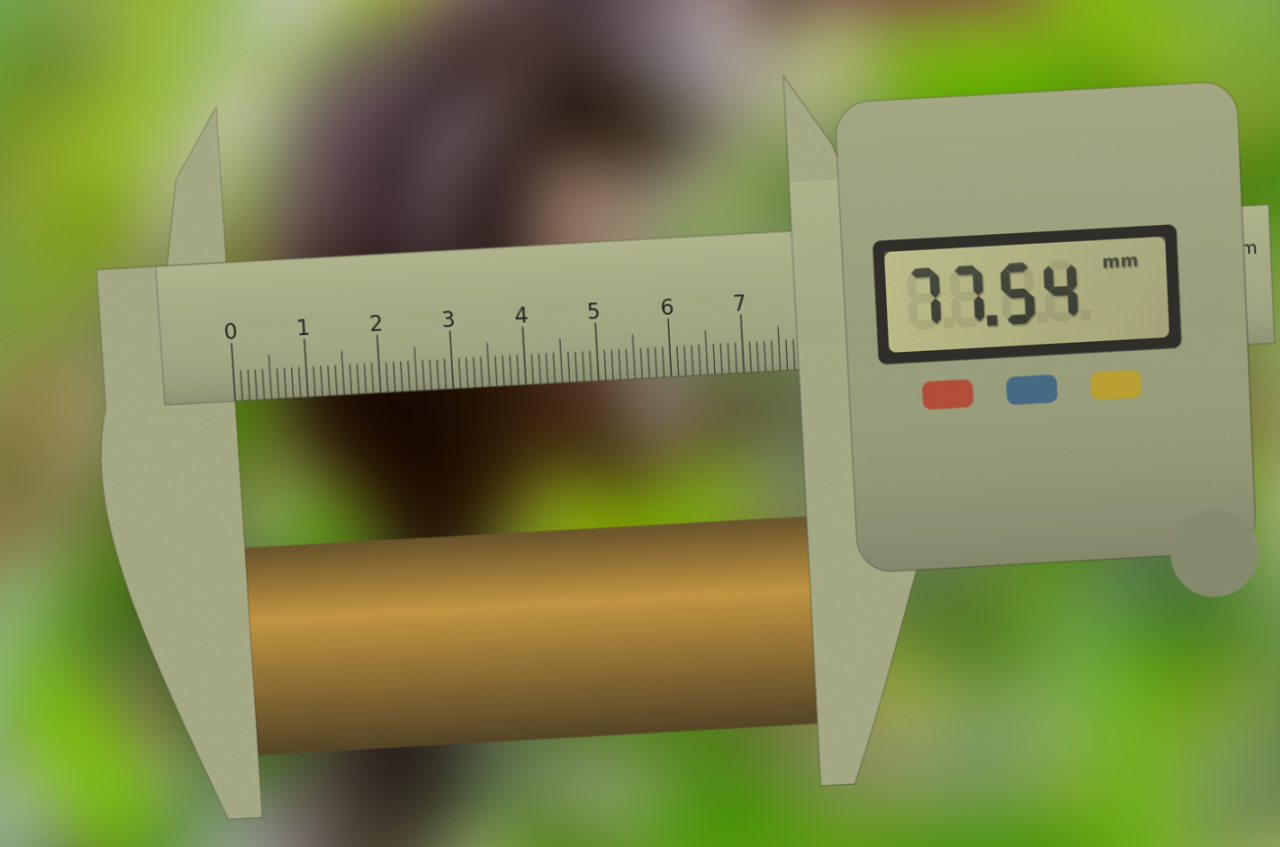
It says 77.54 mm
